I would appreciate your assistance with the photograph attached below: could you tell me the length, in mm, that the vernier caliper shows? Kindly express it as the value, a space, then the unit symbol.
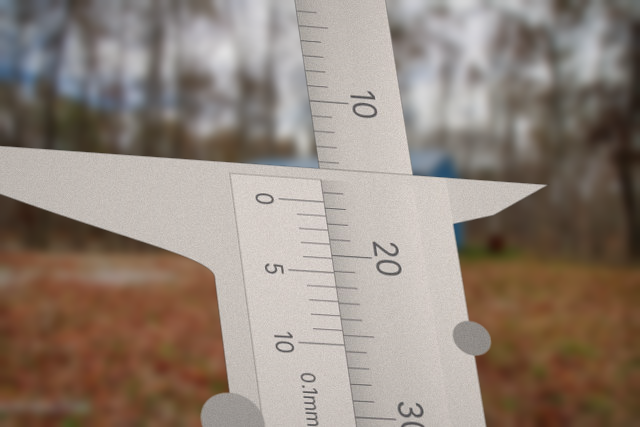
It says 16.6 mm
